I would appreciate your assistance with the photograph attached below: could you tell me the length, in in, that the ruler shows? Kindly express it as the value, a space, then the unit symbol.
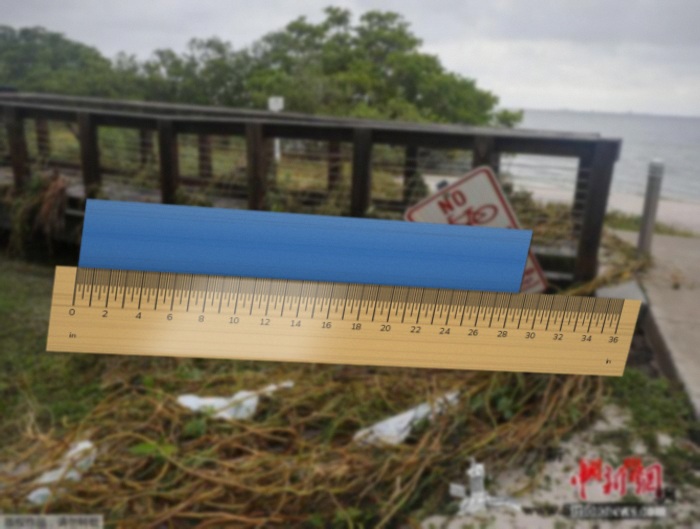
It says 28.5 in
